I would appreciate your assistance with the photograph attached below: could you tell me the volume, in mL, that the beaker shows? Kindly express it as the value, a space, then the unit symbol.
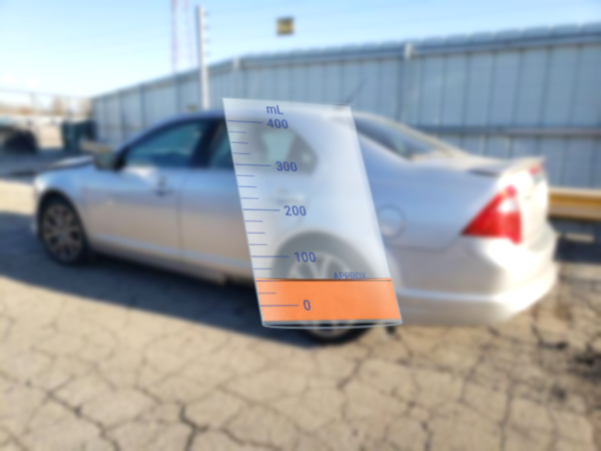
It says 50 mL
